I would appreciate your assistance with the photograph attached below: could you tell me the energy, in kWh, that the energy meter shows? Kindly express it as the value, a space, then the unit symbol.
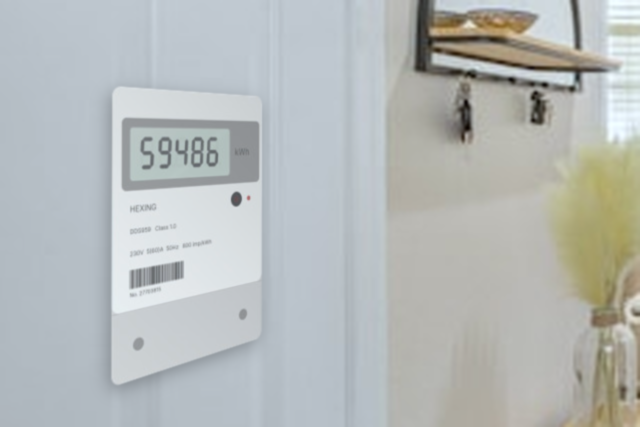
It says 59486 kWh
